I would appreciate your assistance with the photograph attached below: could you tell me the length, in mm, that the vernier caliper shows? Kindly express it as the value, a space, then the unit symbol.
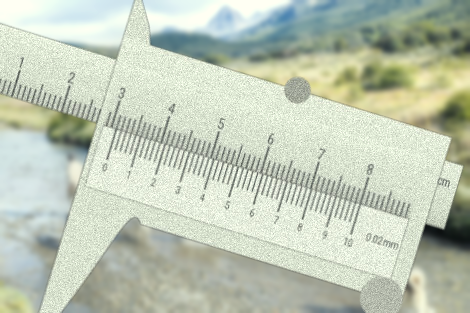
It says 31.0 mm
